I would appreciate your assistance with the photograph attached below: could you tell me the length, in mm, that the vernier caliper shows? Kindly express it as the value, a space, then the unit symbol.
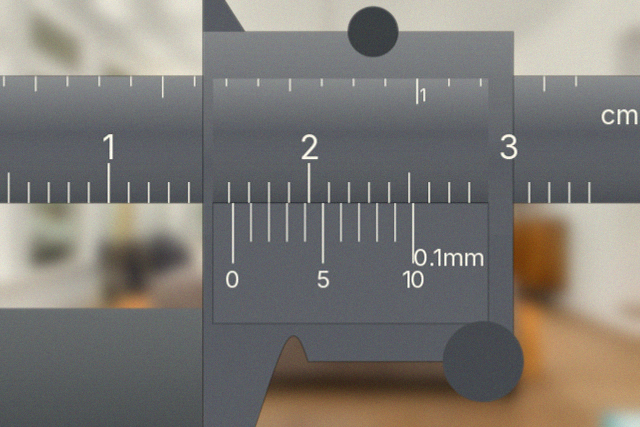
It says 16.2 mm
